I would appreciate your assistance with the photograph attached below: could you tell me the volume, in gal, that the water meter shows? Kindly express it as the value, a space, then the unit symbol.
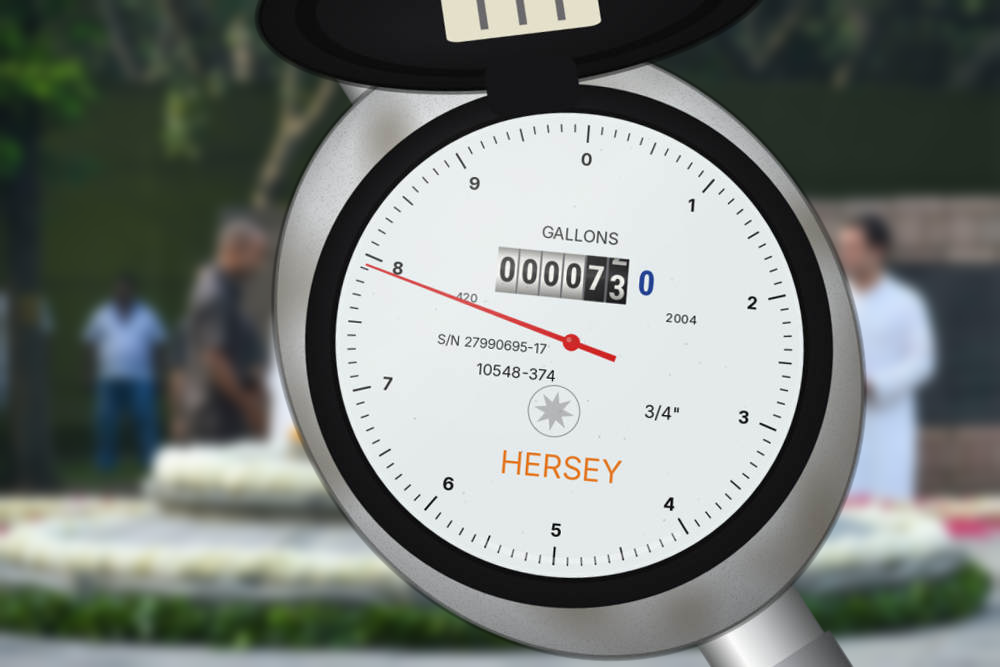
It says 727.9 gal
